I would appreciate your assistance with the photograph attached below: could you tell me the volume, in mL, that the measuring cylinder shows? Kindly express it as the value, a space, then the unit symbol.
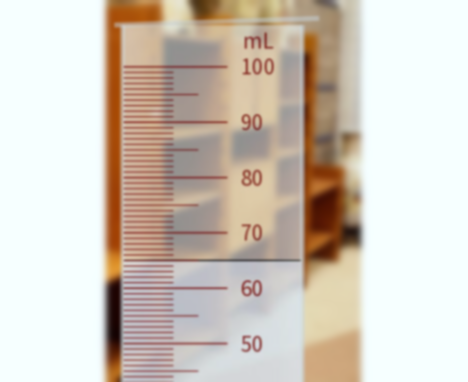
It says 65 mL
